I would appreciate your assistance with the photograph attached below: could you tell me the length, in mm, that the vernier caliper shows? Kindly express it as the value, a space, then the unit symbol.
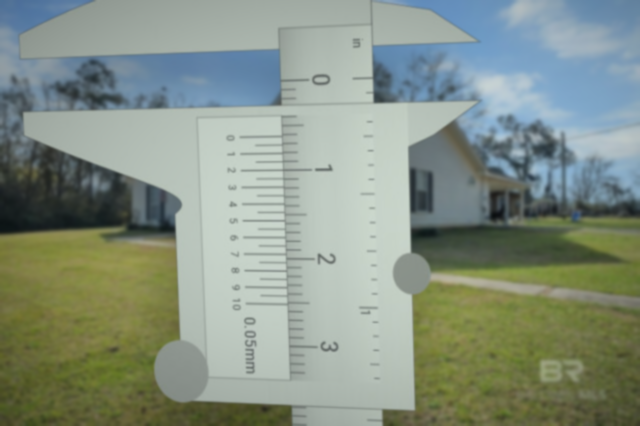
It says 6.2 mm
